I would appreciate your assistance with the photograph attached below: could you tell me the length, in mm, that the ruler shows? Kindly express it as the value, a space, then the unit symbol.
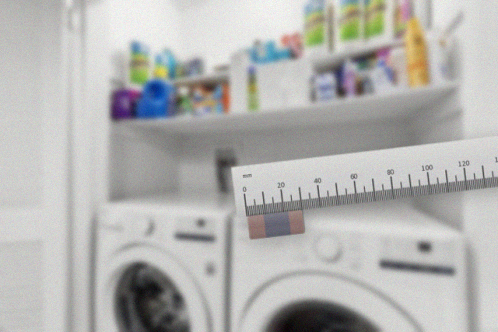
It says 30 mm
